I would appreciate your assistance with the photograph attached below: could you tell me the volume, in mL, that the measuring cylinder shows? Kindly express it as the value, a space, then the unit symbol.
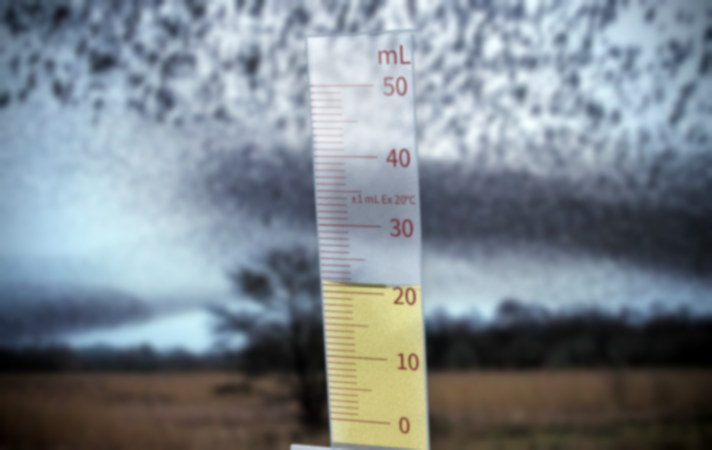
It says 21 mL
